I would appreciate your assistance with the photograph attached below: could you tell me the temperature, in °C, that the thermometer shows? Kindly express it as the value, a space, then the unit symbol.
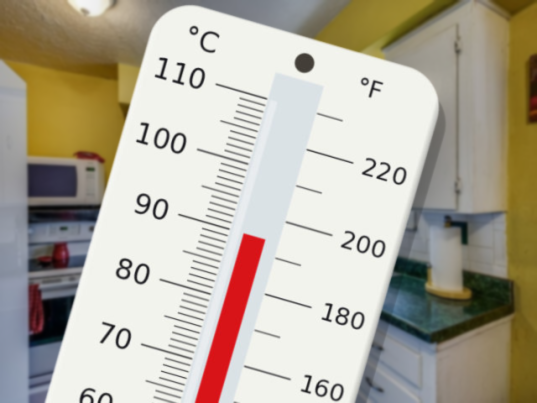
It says 90 °C
